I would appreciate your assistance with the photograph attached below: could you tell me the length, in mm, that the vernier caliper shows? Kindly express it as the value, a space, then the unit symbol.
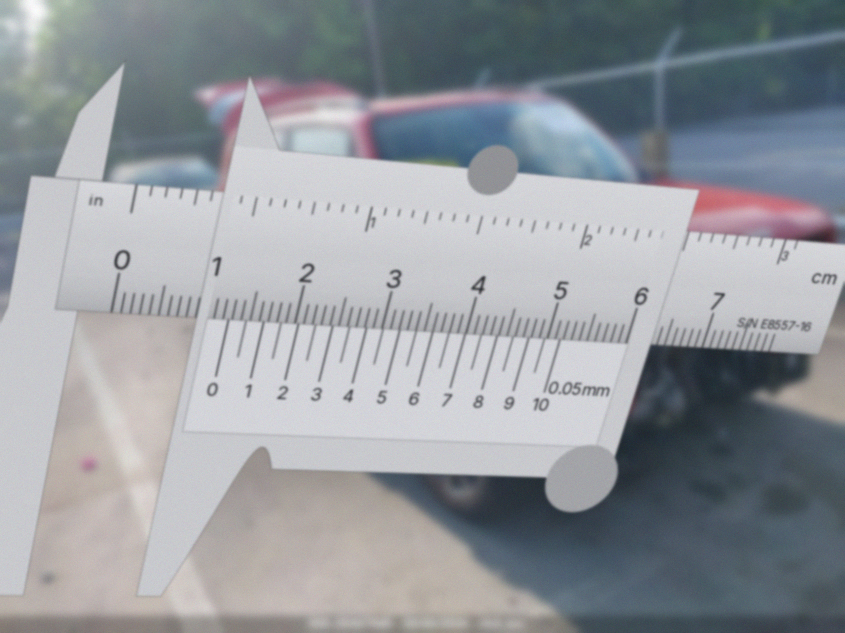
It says 12.6 mm
